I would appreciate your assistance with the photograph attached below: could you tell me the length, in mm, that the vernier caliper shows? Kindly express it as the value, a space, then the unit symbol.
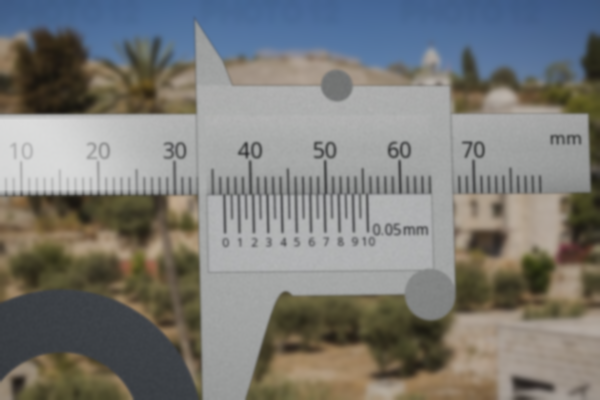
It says 36.5 mm
